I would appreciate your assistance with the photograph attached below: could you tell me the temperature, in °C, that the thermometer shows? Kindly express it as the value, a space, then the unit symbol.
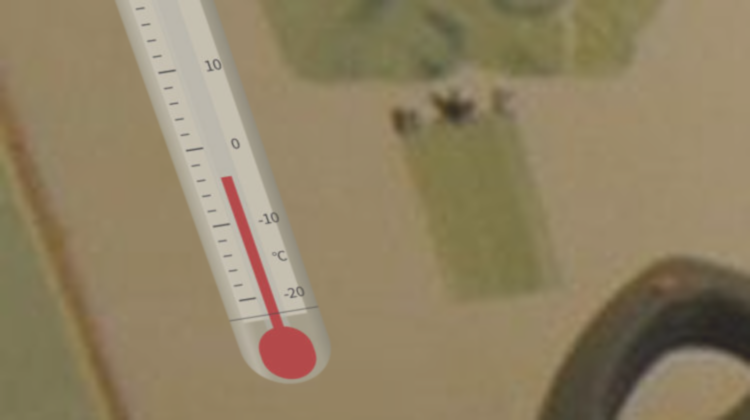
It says -4 °C
